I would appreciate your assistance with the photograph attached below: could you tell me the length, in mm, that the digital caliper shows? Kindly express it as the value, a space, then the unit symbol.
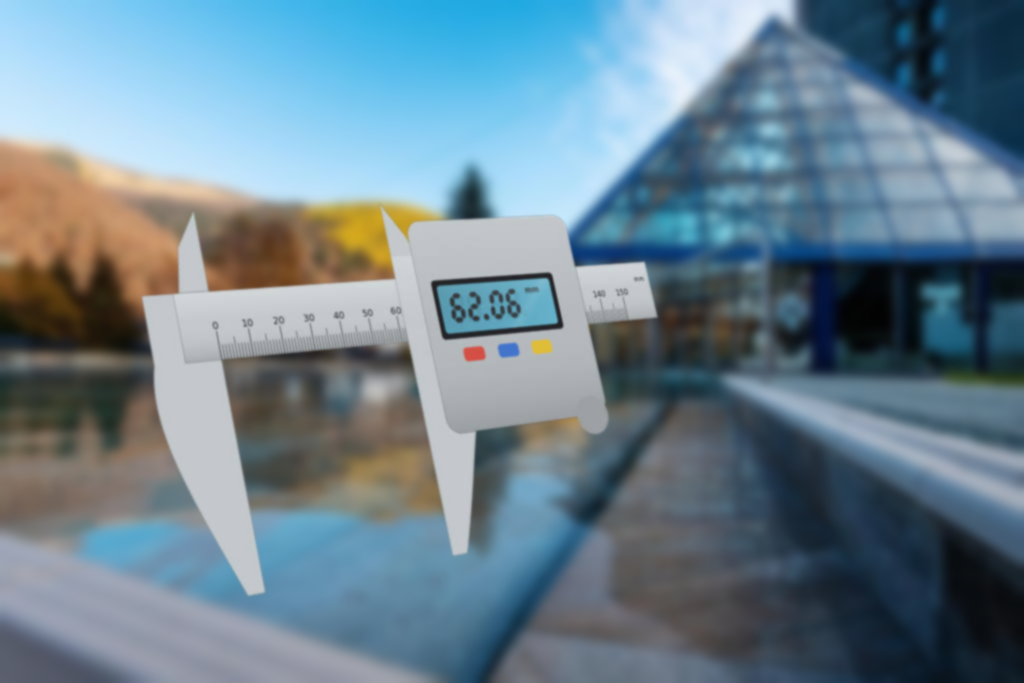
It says 62.06 mm
